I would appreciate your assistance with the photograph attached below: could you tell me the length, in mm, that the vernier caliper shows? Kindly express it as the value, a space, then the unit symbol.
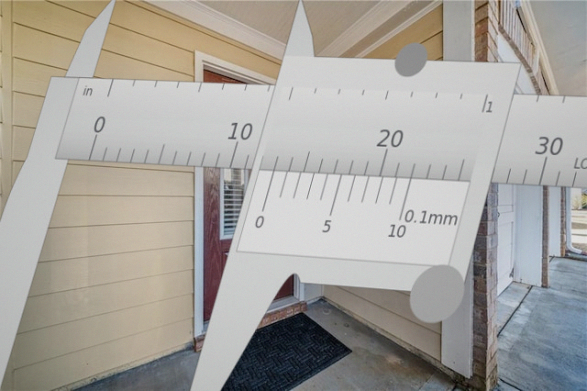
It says 13.0 mm
